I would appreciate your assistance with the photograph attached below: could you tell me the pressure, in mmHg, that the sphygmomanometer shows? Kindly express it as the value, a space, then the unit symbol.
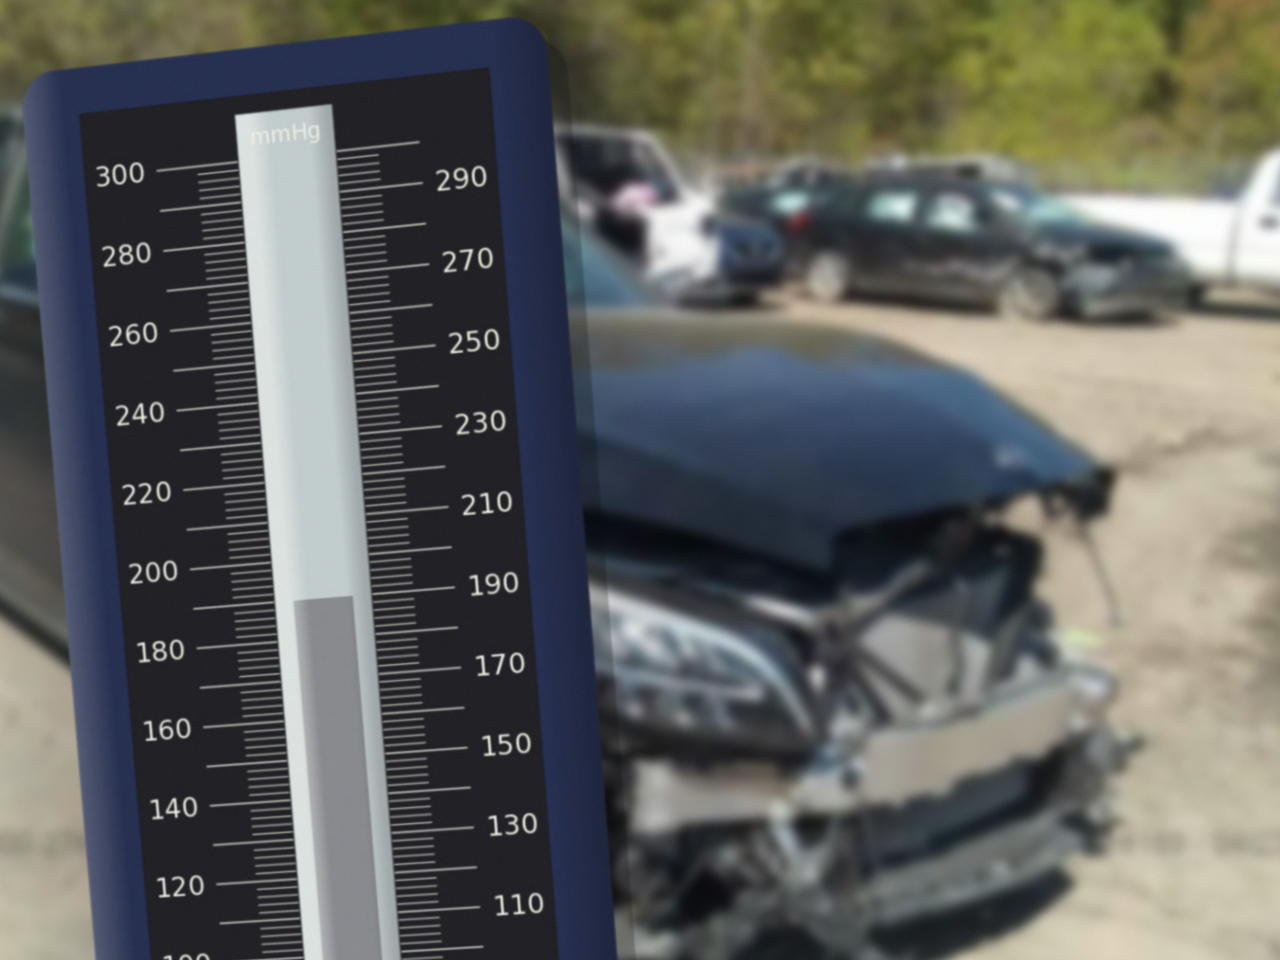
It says 190 mmHg
